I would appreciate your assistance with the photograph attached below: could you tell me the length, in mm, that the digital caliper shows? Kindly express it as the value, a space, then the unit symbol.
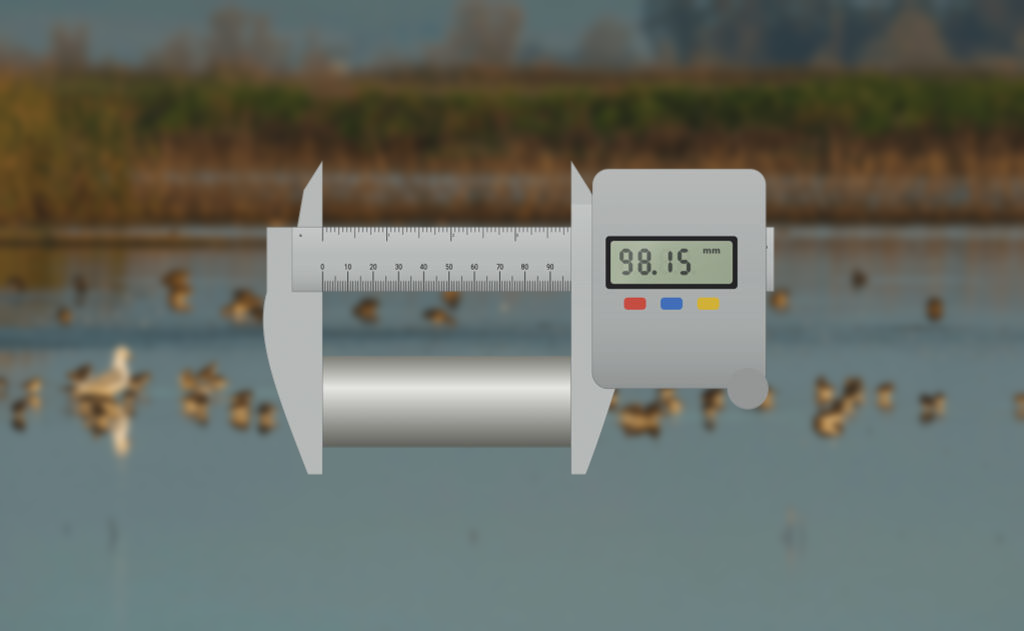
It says 98.15 mm
